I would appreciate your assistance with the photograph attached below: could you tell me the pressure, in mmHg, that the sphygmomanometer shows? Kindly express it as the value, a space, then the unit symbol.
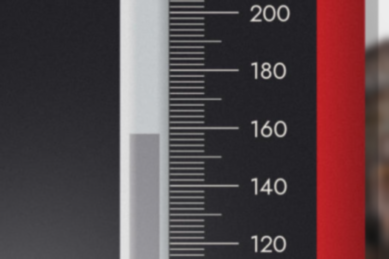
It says 158 mmHg
